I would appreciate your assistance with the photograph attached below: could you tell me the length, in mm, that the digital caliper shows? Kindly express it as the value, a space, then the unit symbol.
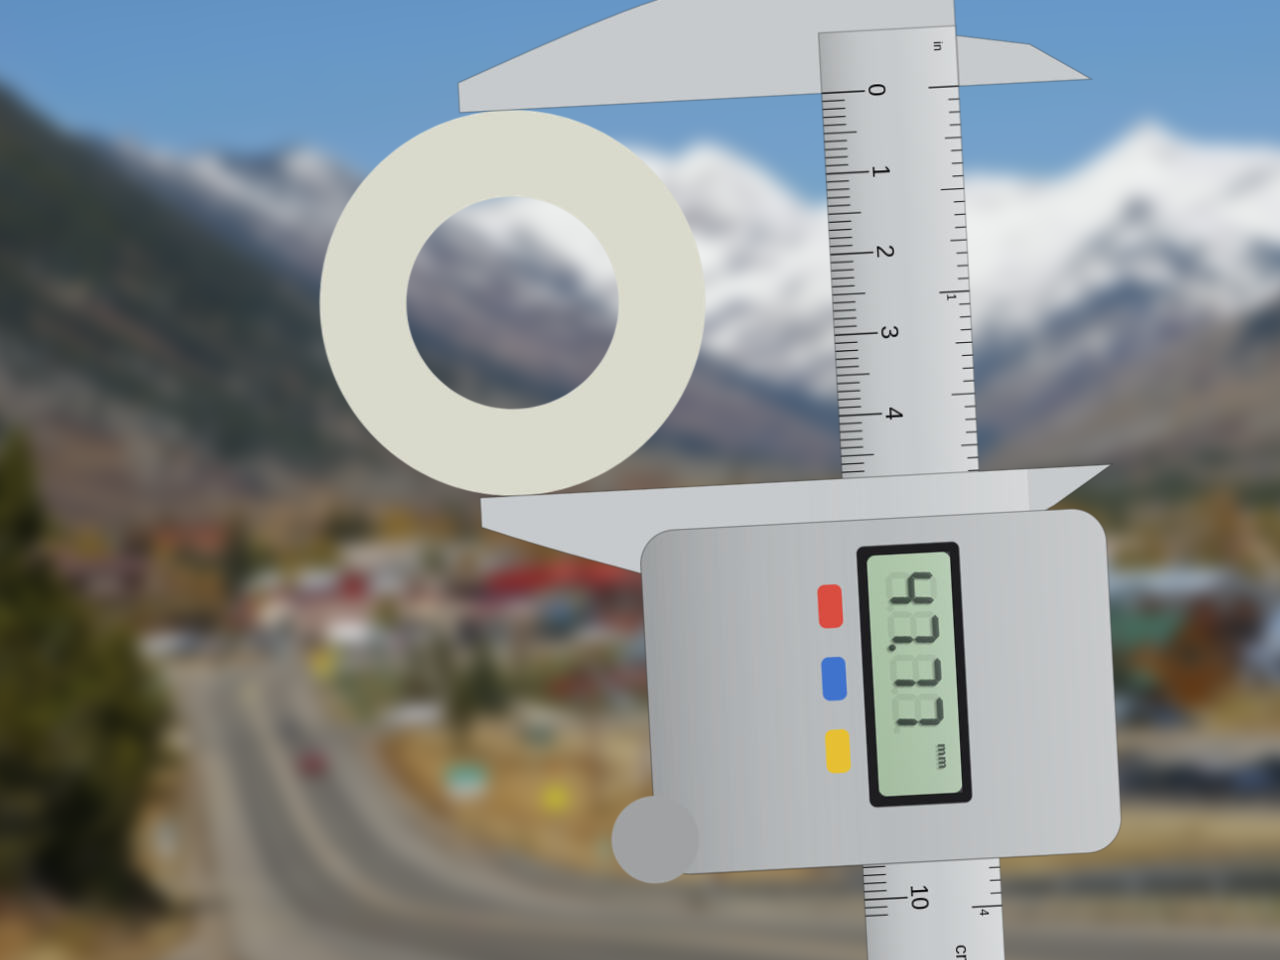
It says 47.77 mm
